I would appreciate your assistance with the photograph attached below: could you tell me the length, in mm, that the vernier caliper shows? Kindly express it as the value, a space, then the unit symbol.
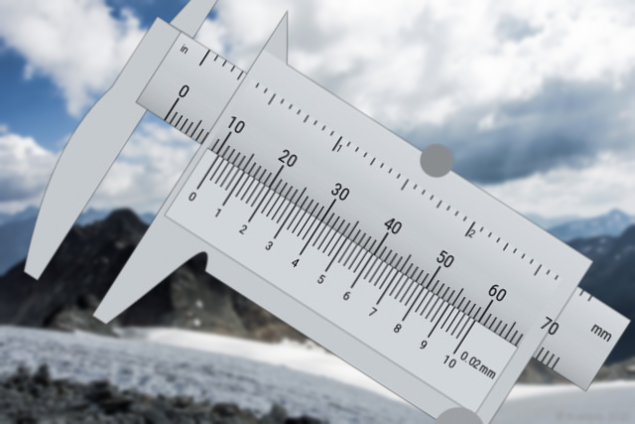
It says 10.4 mm
